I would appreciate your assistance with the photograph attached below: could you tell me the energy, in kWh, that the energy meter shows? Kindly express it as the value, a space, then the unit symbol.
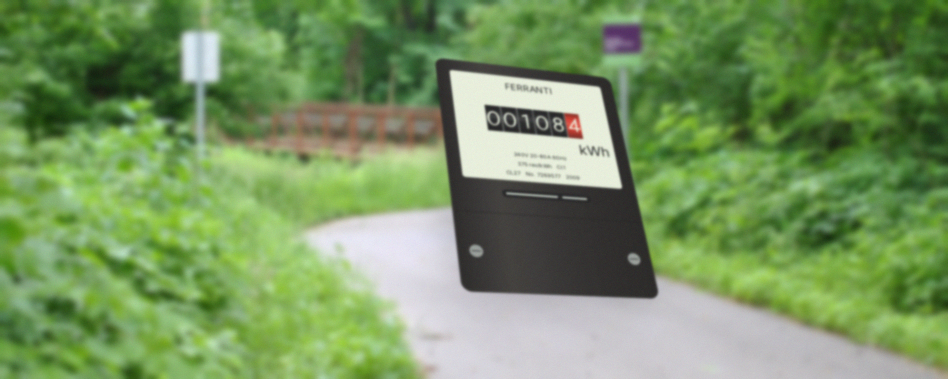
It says 108.4 kWh
